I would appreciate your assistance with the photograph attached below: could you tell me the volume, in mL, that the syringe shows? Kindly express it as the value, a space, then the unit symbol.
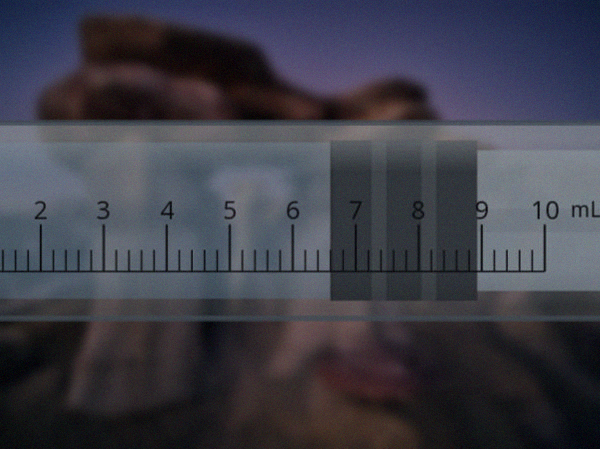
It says 6.6 mL
